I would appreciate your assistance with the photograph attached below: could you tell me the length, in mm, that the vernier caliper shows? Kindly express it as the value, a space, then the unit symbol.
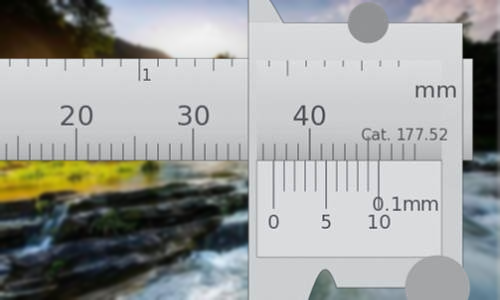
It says 36.9 mm
